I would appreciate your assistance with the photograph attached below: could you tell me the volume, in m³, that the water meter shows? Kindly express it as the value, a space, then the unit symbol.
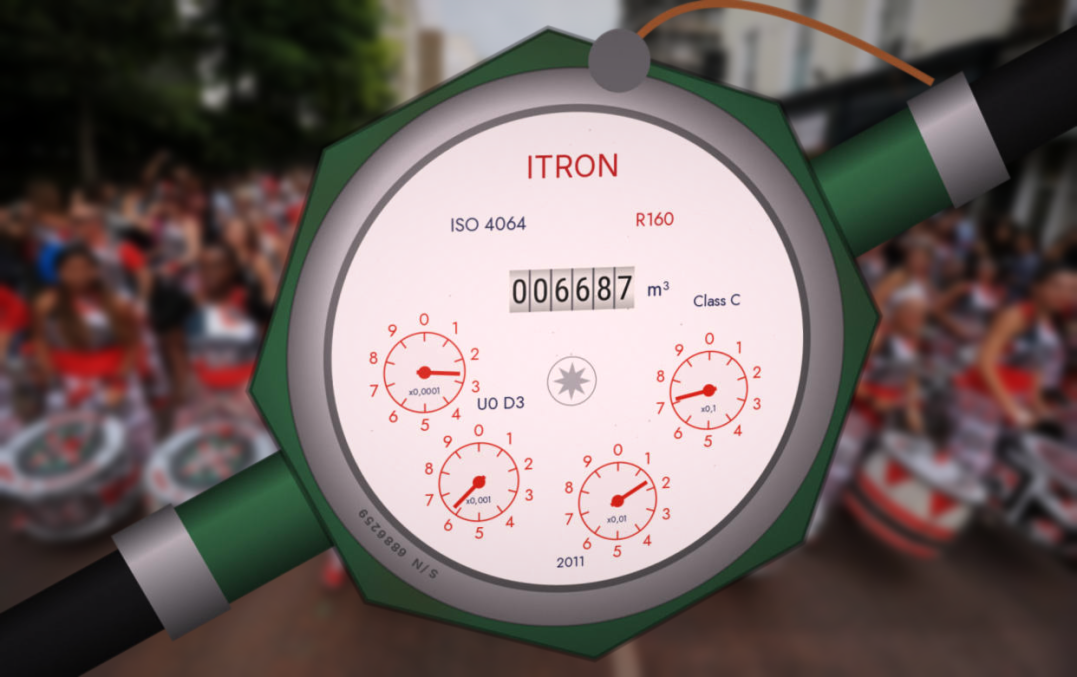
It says 6687.7162 m³
